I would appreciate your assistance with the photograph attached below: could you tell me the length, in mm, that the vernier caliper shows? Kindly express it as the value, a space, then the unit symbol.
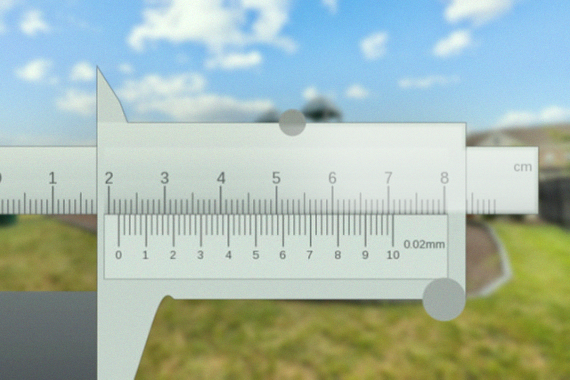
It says 21.8 mm
